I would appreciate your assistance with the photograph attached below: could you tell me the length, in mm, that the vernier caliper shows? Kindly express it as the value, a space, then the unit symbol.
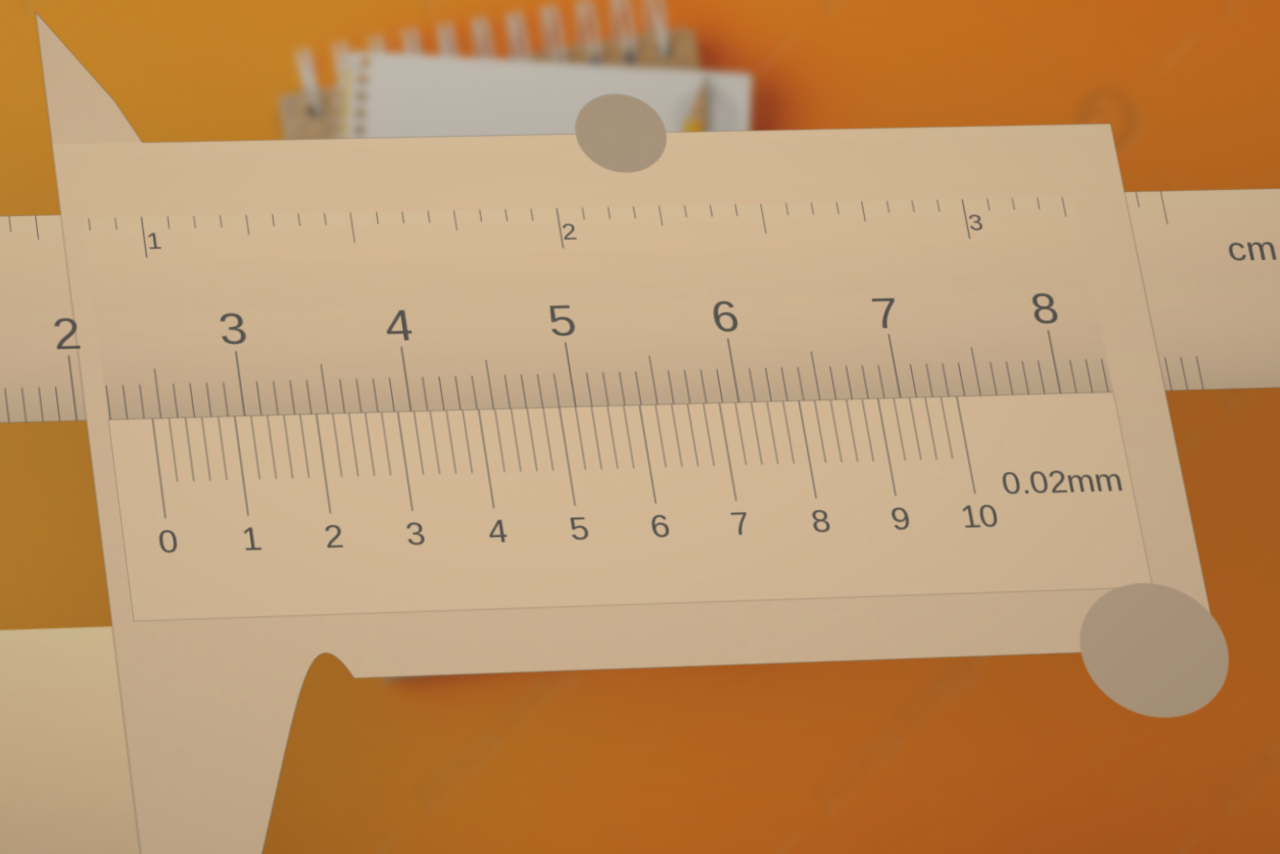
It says 24.5 mm
